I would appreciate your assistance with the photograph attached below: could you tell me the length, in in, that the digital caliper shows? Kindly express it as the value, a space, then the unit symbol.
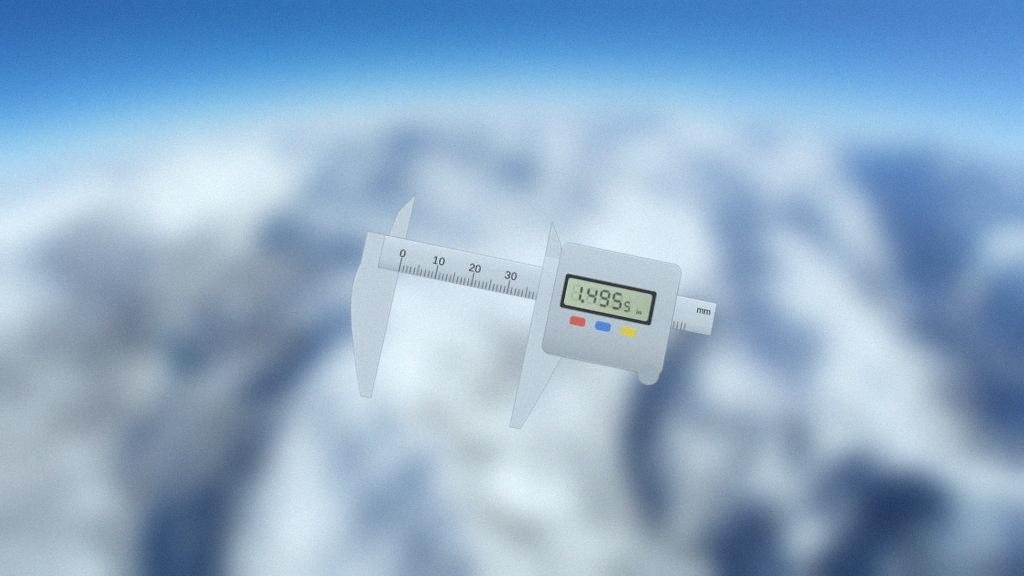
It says 1.4955 in
